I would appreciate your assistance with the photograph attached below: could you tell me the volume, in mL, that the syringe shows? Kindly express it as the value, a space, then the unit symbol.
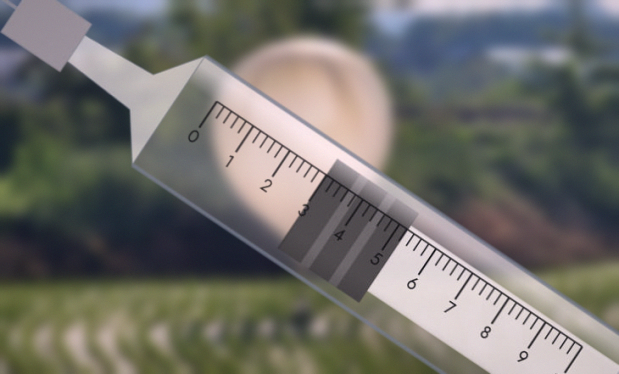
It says 3 mL
